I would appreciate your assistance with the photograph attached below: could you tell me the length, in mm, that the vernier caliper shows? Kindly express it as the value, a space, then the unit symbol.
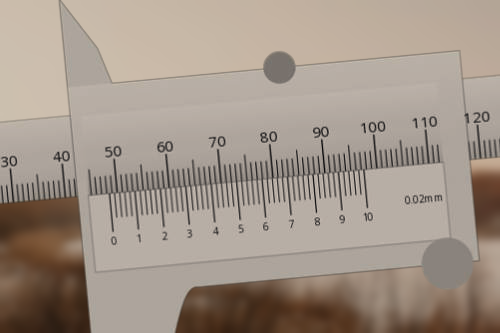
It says 48.5 mm
